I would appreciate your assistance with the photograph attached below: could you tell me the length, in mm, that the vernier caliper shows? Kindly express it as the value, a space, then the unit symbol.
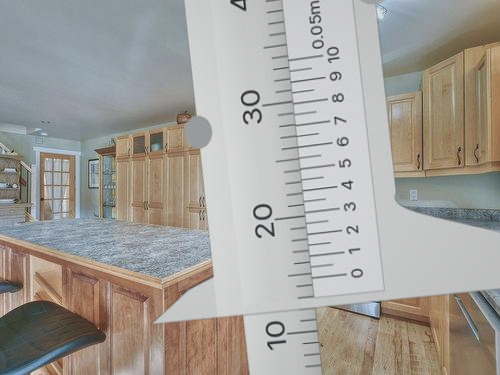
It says 14.6 mm
